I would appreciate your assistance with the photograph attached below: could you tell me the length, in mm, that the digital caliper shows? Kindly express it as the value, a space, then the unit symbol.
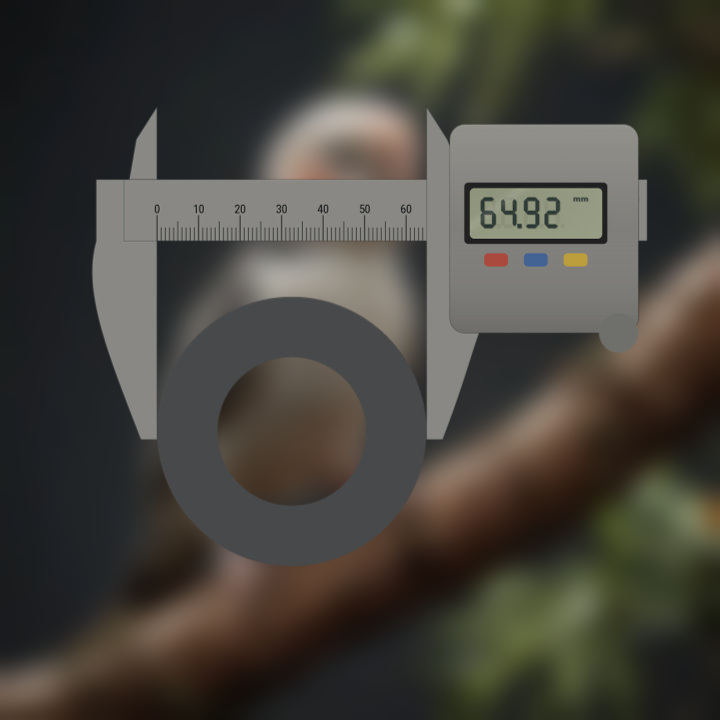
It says 64.92 mm
